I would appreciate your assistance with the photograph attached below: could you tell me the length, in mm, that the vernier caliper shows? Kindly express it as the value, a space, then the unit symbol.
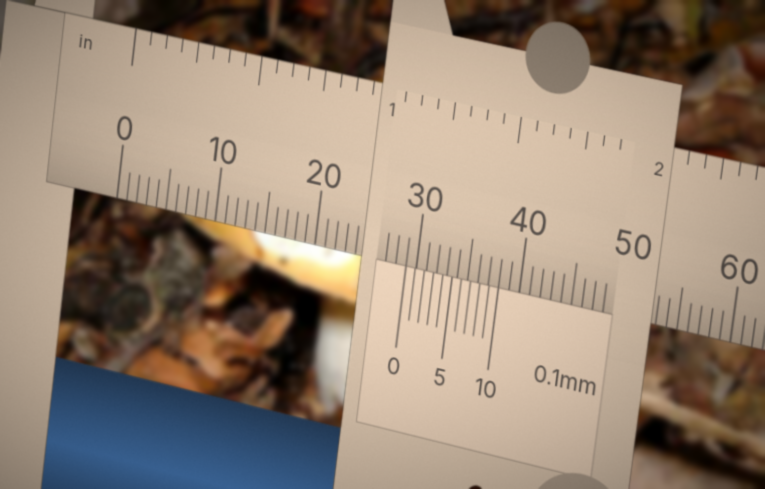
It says 29.0 mm
